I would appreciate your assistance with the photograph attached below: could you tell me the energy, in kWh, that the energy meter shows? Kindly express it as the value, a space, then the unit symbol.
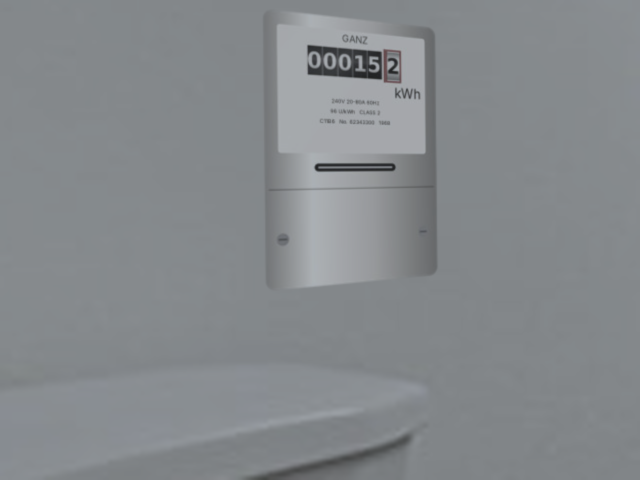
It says 15.2 kWh
